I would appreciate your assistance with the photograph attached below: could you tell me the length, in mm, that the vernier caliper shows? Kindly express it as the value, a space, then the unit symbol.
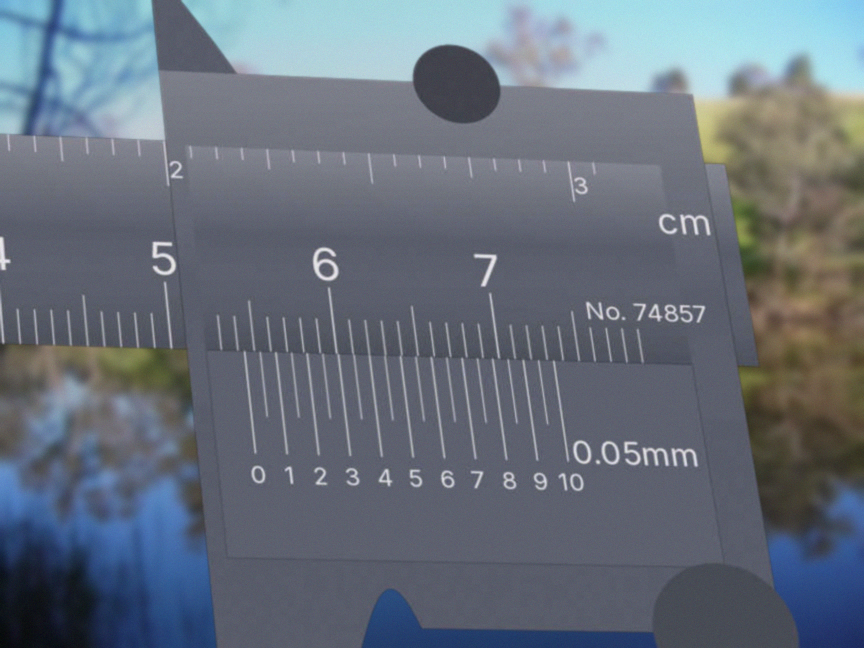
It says 54.4 mm
